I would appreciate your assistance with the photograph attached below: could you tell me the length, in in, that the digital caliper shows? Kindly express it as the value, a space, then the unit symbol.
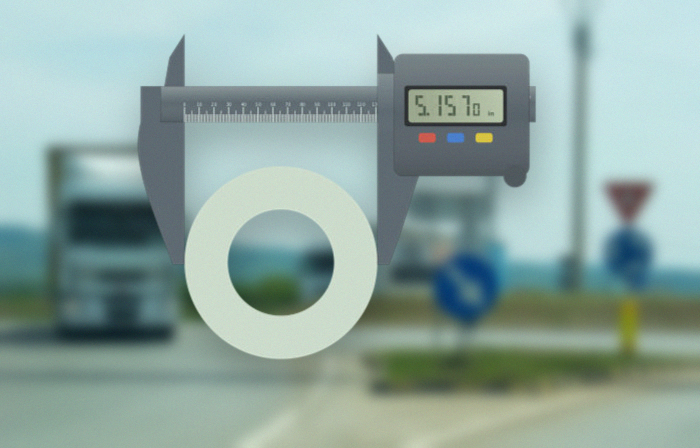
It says 5.1570 in
